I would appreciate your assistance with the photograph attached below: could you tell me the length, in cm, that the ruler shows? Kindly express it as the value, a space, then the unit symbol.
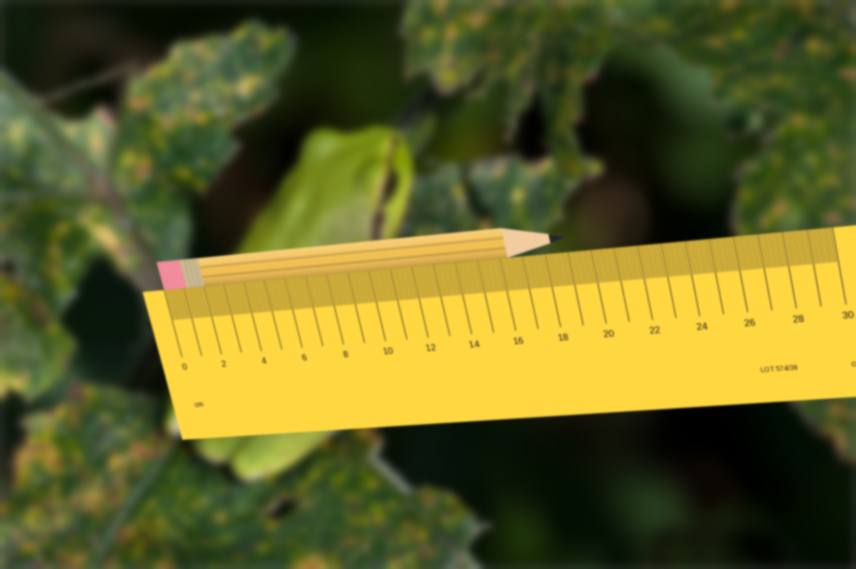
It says 19 cm
